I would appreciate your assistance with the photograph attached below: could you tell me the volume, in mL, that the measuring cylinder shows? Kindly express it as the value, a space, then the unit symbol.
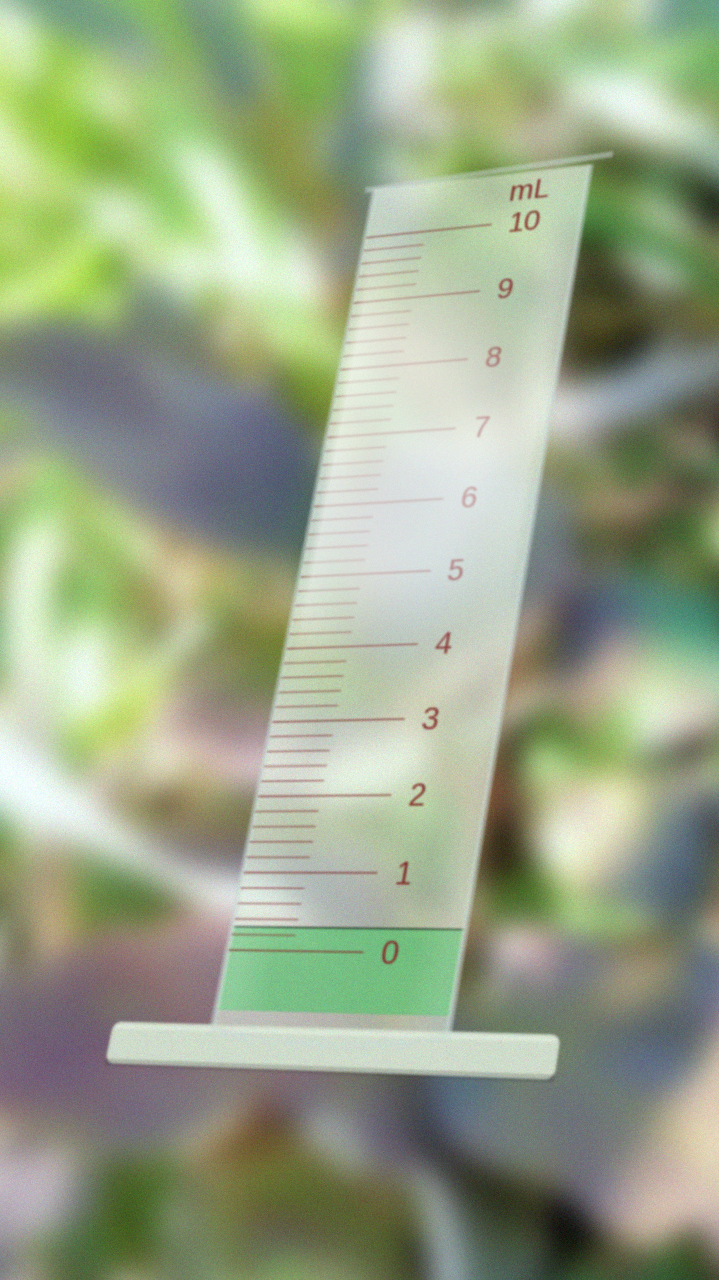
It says 0.3 mL
